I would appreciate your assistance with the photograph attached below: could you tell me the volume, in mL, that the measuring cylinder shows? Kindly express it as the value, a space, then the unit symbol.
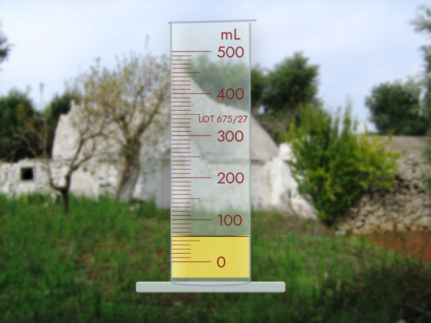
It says 60 mL
